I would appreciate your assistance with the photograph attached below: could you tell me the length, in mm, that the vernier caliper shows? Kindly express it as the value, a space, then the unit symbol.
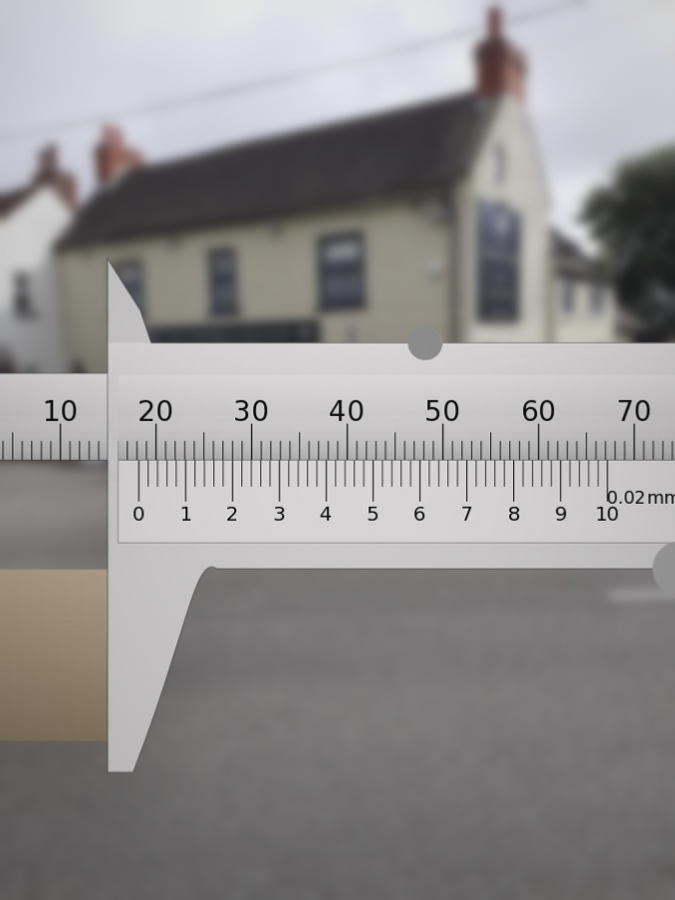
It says 18.2 mm
